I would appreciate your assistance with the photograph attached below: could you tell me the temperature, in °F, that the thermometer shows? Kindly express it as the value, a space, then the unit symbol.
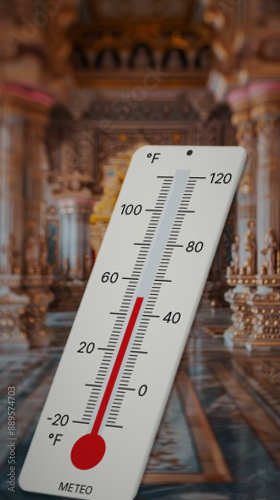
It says 50 °F
